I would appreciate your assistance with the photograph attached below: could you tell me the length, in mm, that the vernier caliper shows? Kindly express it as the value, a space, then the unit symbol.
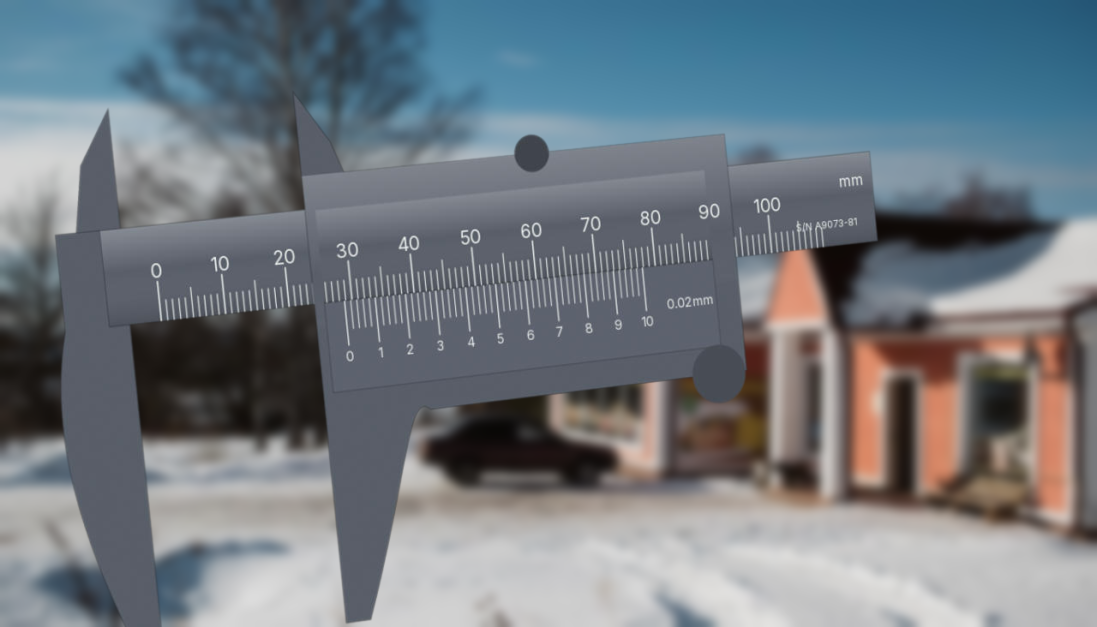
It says 28.8 mm
